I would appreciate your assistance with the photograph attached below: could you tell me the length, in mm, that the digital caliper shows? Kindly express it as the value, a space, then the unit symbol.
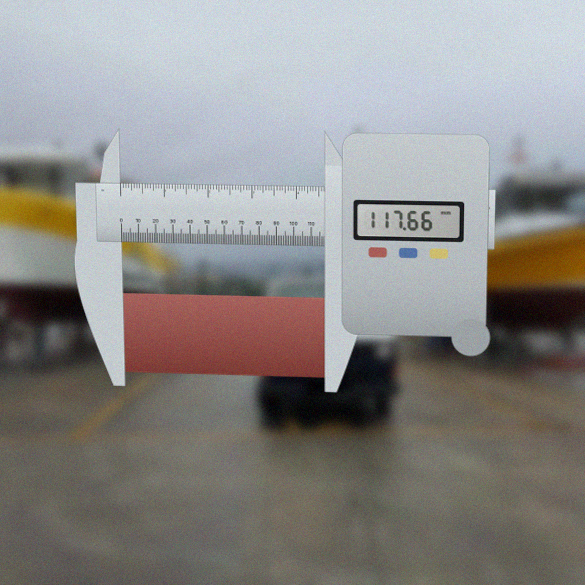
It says 117.66 mm
